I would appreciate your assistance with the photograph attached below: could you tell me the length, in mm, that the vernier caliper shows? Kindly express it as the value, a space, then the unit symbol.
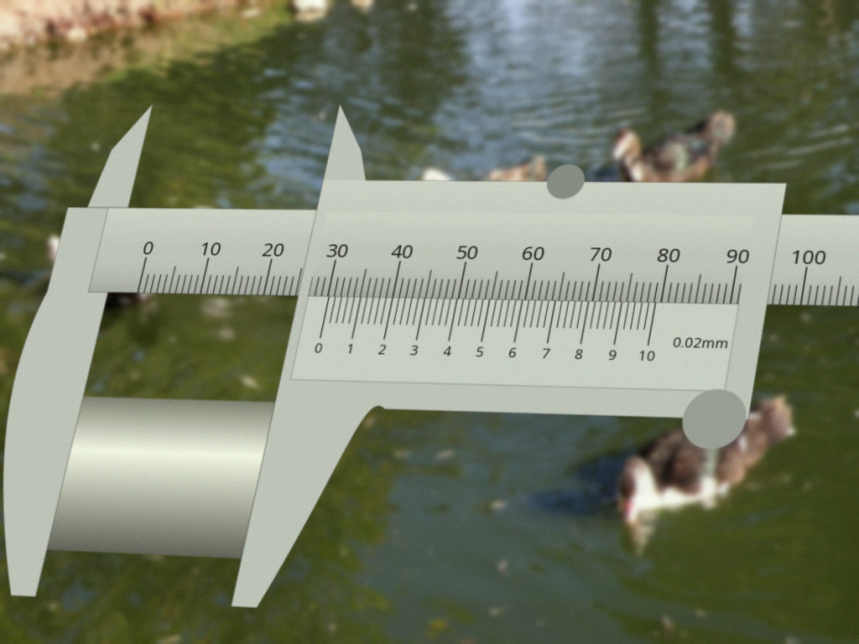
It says 30.2 mm
